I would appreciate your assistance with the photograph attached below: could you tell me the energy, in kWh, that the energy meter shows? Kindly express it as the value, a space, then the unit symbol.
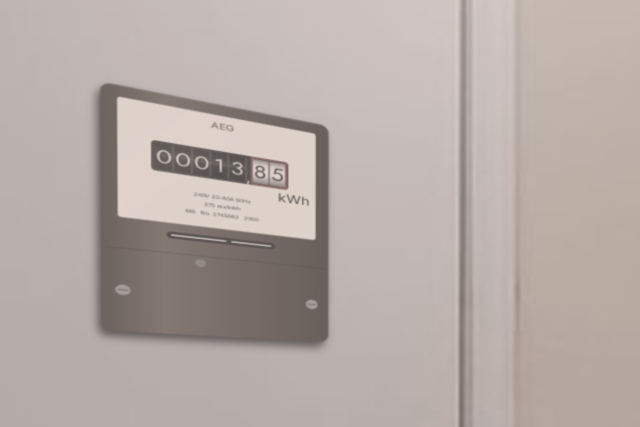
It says 13.85 kWh
